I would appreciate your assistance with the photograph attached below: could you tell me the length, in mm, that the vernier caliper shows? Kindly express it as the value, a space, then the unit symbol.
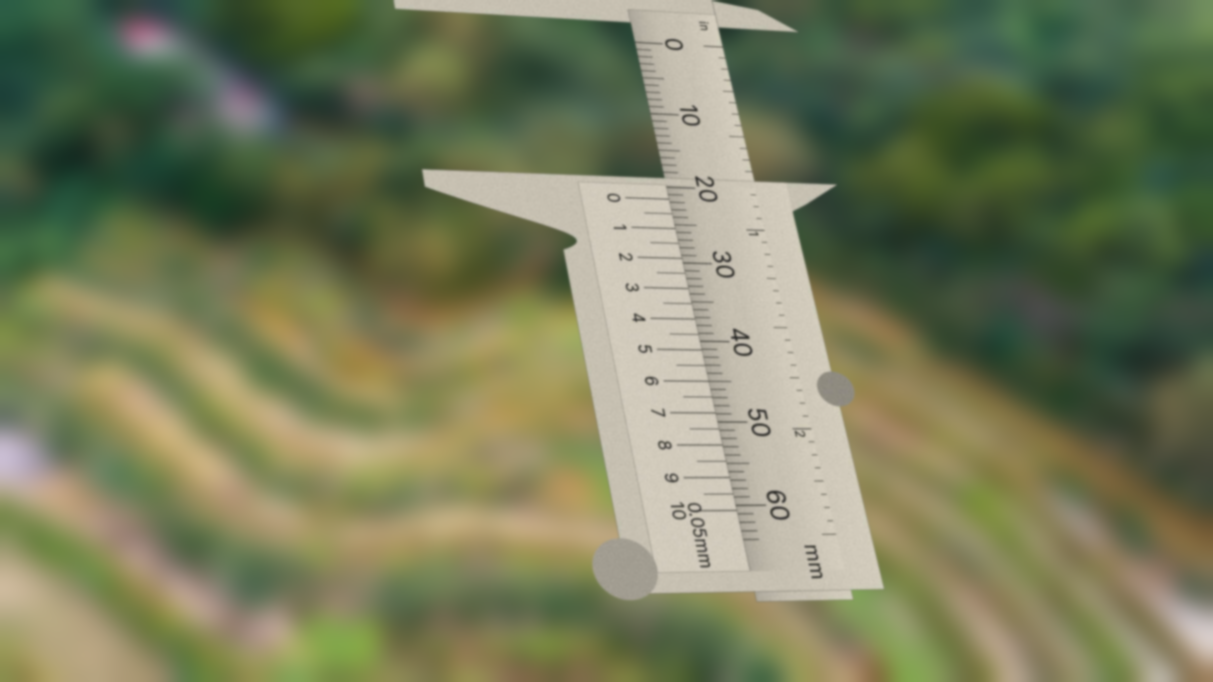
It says 21.6 mm
